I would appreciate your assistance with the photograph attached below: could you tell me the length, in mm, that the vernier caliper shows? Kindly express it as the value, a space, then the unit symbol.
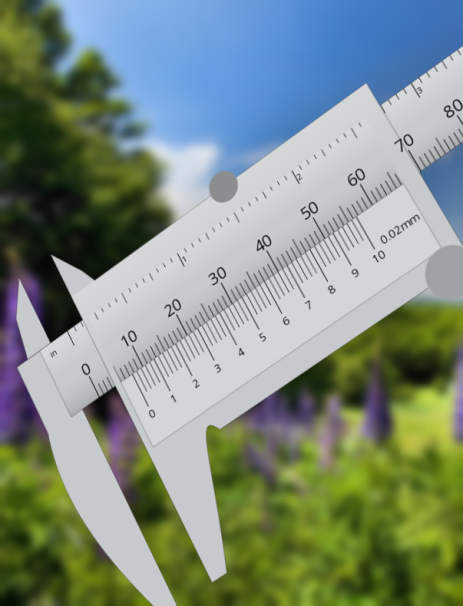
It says 7.6 mm
